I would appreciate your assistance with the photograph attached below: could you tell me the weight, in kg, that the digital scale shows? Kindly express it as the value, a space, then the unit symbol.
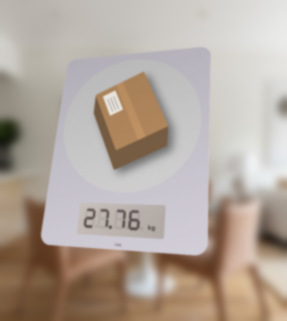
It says 27.76 kg
